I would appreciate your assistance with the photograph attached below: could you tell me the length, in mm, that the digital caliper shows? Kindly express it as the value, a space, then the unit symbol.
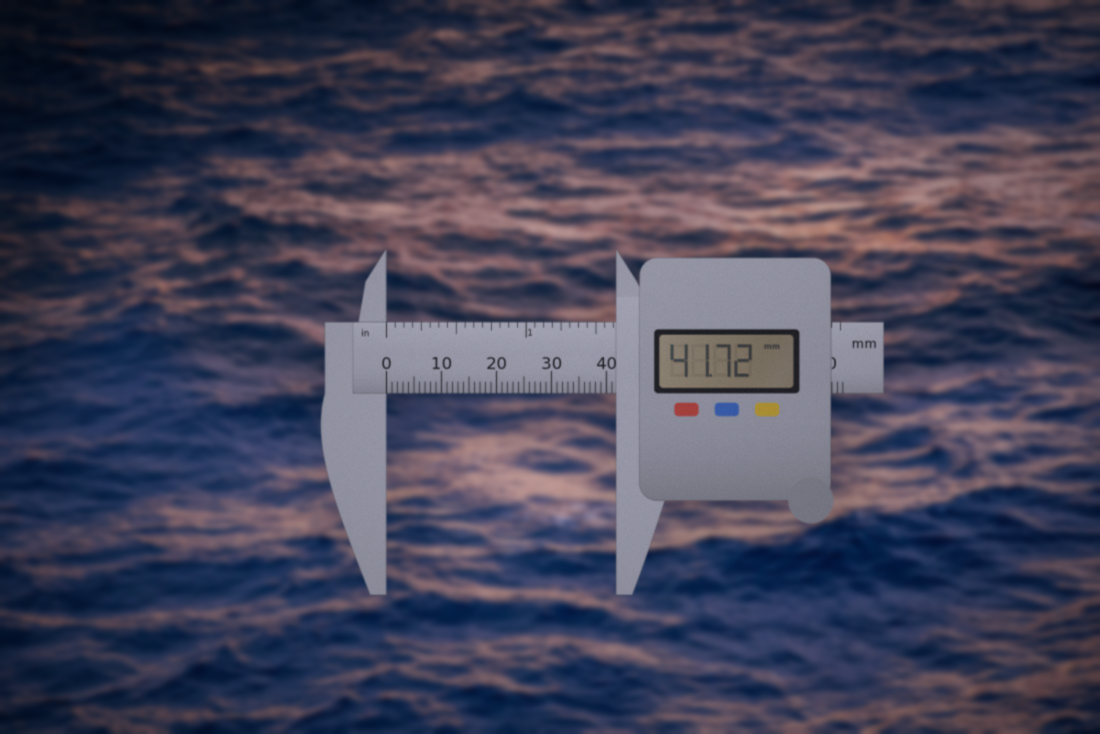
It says 41.72 mm
